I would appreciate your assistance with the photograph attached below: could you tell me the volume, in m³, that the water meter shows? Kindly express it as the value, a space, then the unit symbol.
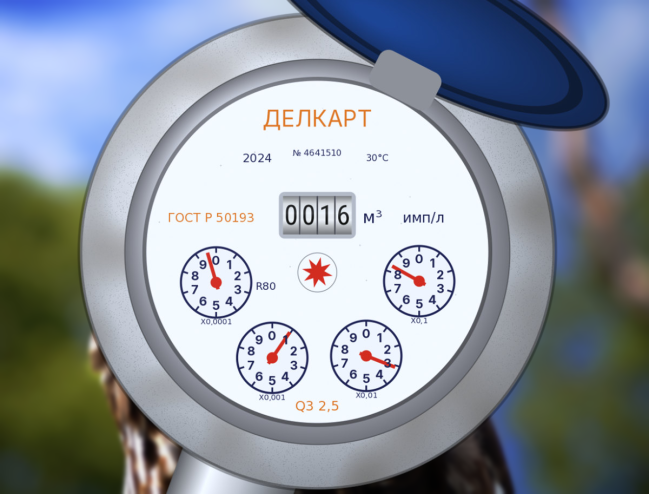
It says 16.8309 m³
